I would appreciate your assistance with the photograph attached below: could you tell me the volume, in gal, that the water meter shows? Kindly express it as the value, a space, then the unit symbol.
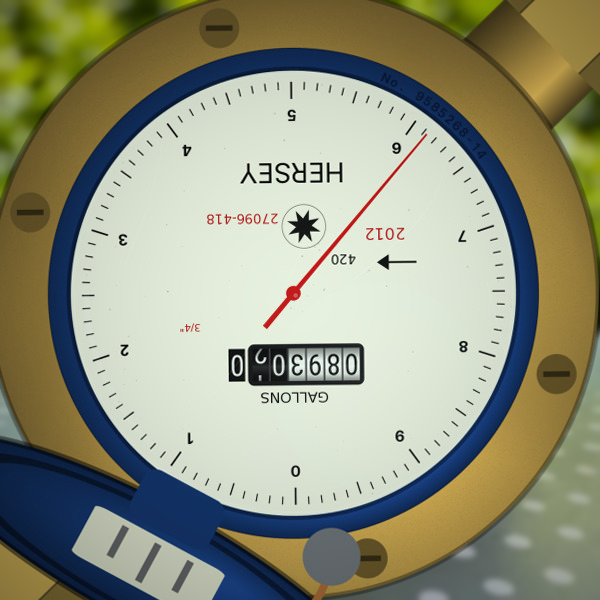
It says 893016.1 gal
